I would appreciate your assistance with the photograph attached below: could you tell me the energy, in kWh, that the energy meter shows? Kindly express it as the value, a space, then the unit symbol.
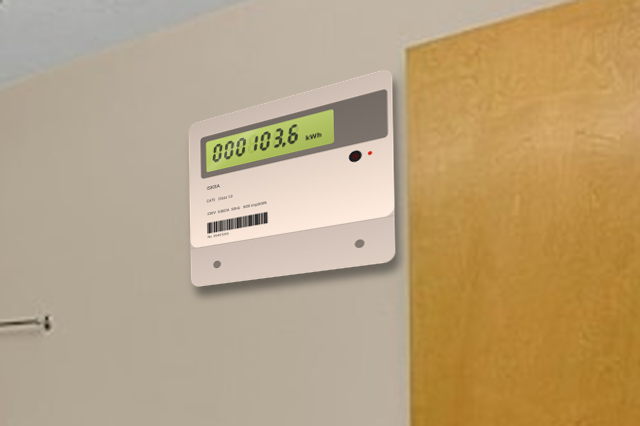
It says 103.6 kWh
